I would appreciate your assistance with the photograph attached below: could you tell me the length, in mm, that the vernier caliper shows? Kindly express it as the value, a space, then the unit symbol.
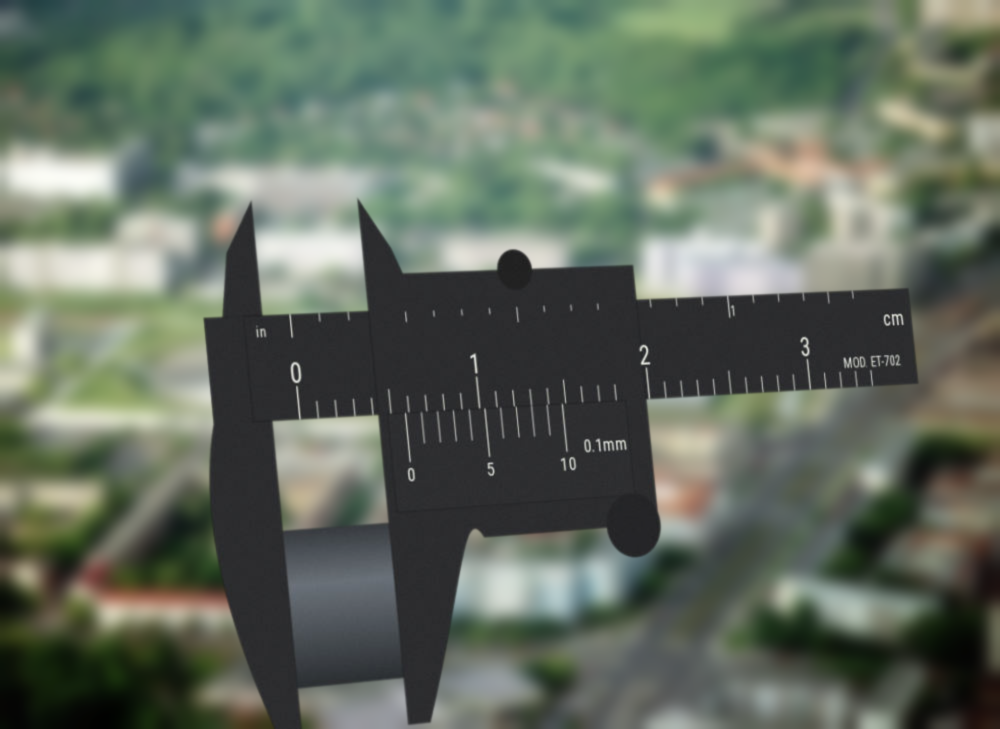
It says 5.8 mm
